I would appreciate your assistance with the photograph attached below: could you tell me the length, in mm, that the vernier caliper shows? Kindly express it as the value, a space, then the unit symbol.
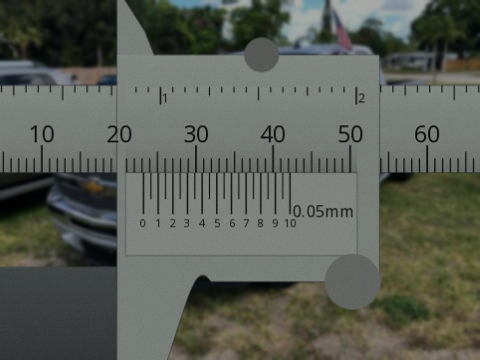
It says 23.2 mm
